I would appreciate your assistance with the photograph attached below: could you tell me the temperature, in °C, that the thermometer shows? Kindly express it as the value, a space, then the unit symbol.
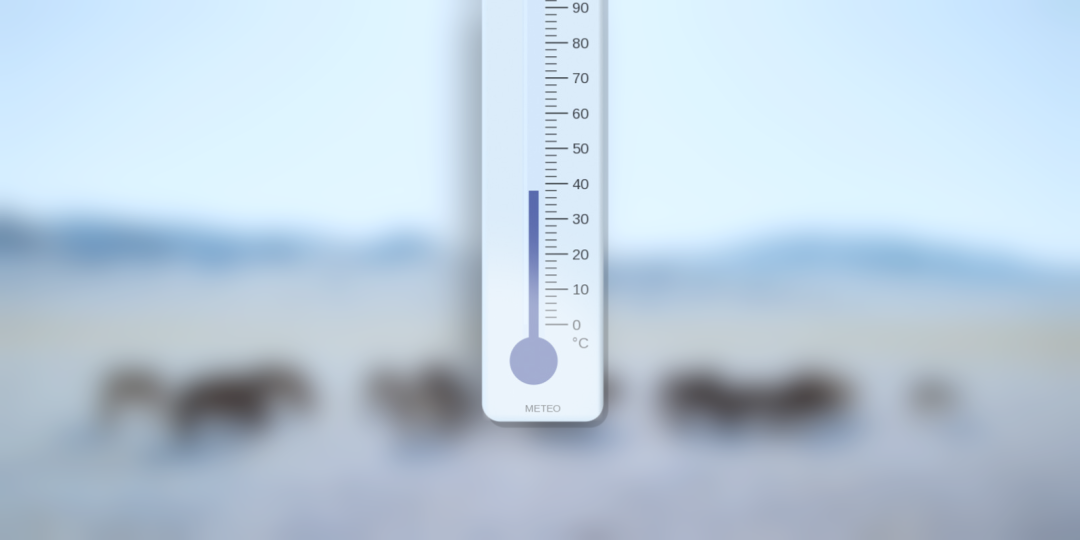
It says 38 °C
